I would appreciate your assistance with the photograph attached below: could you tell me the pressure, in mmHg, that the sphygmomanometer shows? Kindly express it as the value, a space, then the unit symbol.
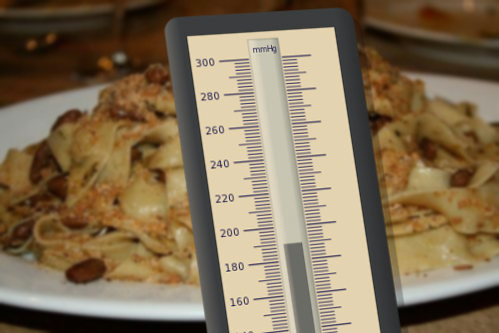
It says 190 mmHg
